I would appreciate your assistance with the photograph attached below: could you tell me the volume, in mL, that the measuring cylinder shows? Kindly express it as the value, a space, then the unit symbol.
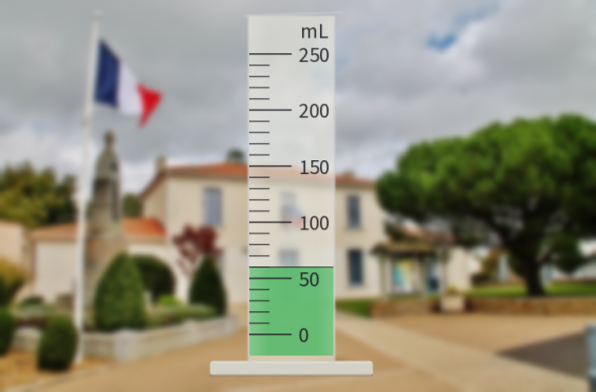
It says 60 mL
